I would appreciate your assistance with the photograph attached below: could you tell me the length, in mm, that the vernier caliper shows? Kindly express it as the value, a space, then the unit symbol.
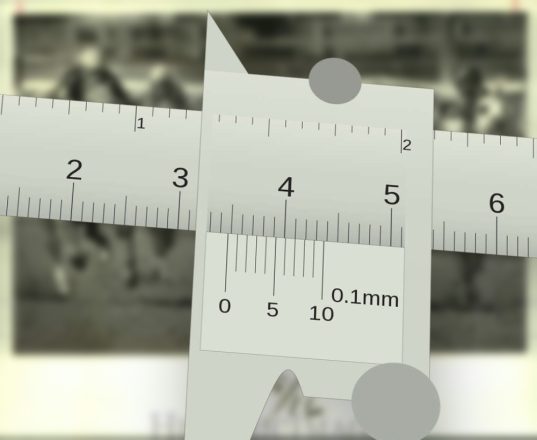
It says 34.7 mm
